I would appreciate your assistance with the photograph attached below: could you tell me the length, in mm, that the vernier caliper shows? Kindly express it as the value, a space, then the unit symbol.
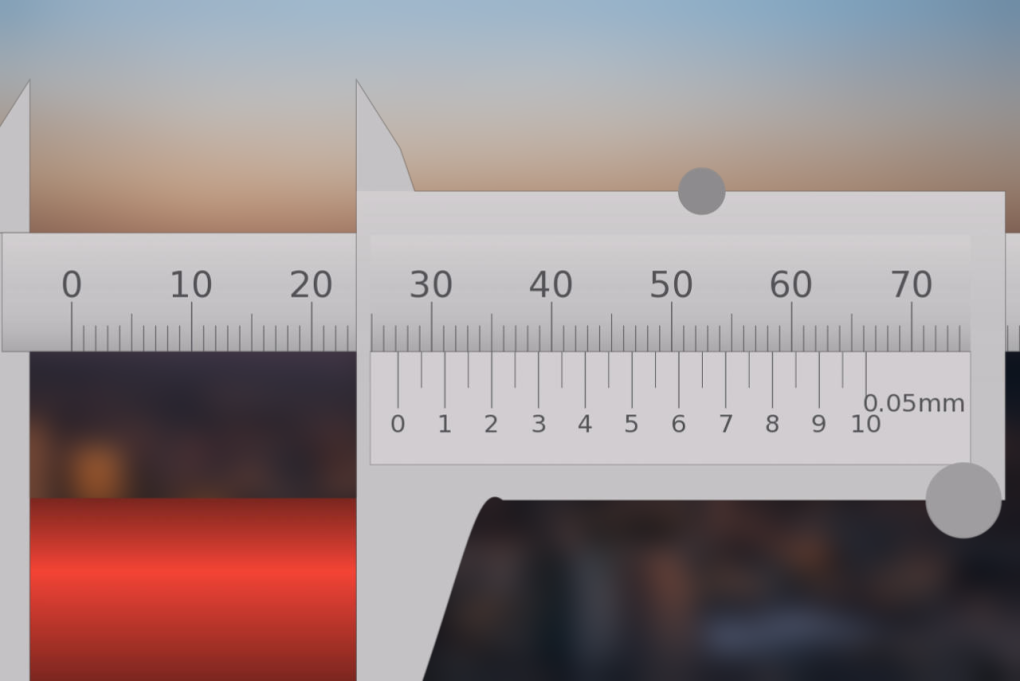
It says 27.2 mm
